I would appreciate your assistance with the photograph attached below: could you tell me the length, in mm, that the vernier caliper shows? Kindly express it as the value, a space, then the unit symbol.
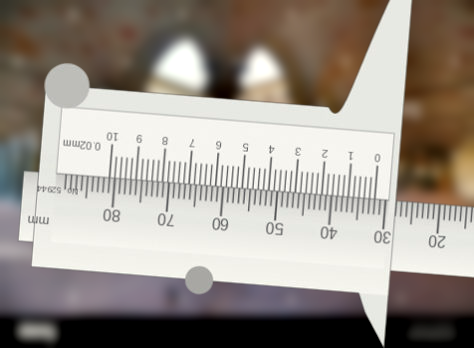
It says 32.0 mm
